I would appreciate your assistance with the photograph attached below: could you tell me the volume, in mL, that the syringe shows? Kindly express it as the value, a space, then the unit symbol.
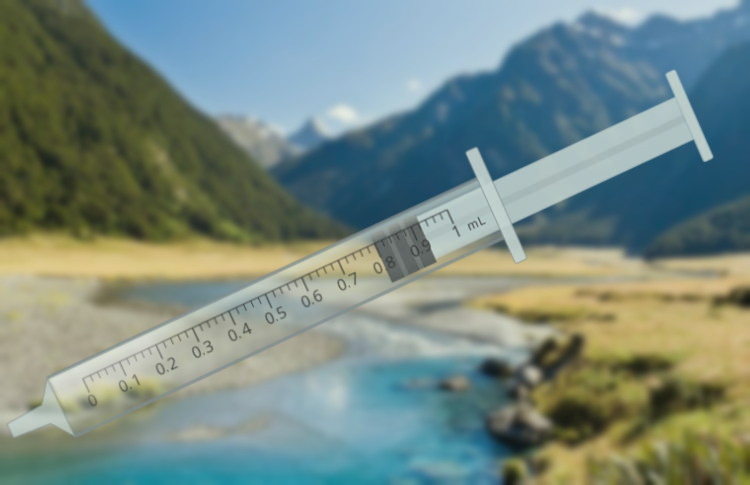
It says 0.8 mL
